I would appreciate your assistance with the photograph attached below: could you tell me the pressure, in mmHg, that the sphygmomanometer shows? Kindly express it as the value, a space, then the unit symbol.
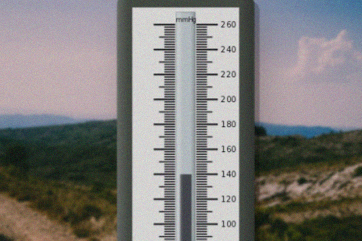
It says 140 mmHg
